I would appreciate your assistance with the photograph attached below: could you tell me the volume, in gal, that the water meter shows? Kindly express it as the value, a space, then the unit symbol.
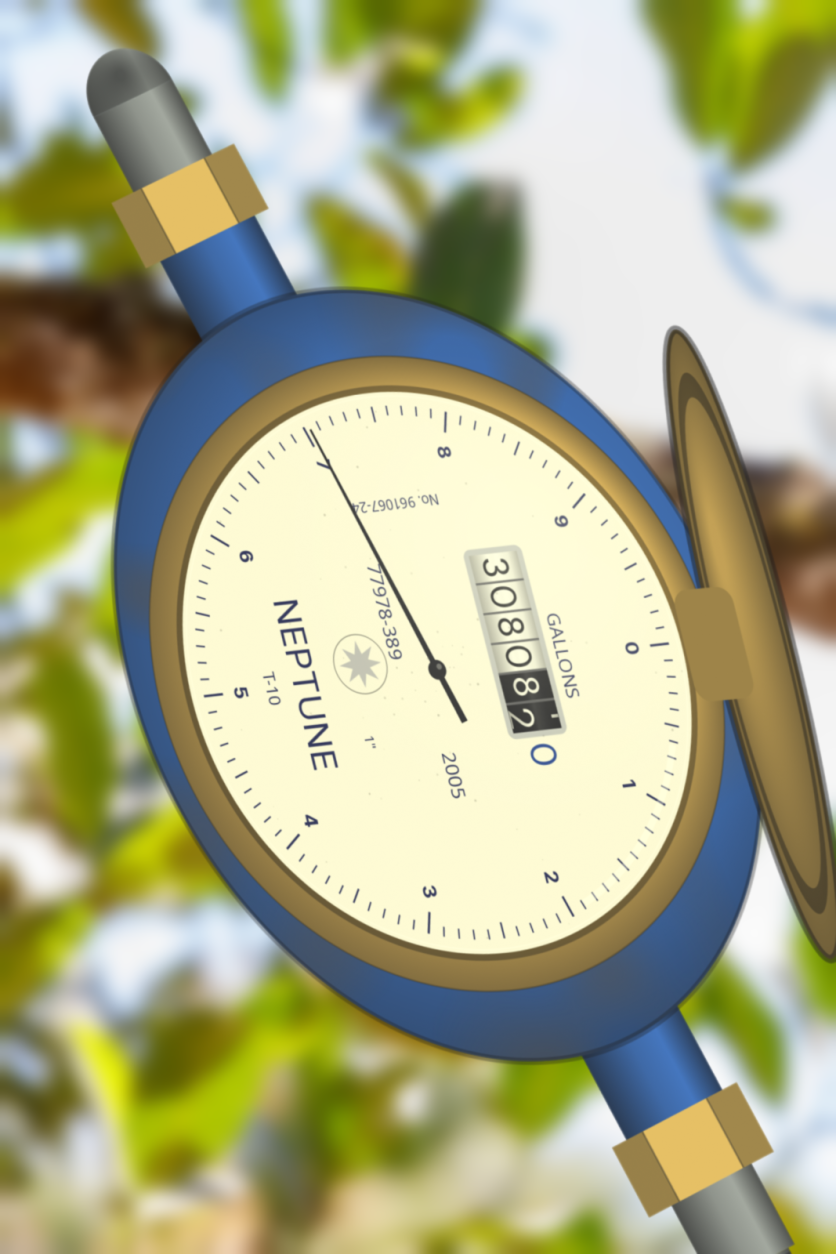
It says 3080817.0 gal
